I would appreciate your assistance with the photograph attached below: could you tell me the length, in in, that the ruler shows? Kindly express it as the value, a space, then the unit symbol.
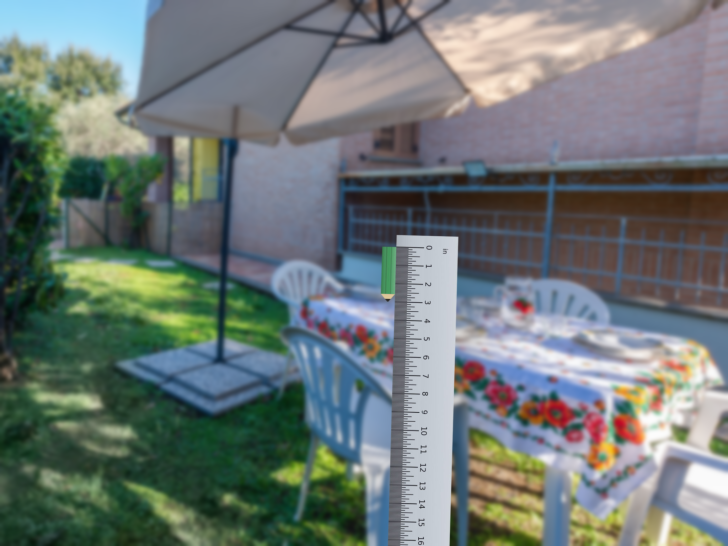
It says 3 in
